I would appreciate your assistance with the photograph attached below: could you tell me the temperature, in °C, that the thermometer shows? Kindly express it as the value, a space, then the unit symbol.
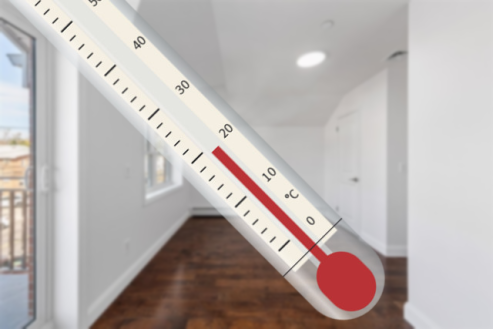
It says 19 °C
